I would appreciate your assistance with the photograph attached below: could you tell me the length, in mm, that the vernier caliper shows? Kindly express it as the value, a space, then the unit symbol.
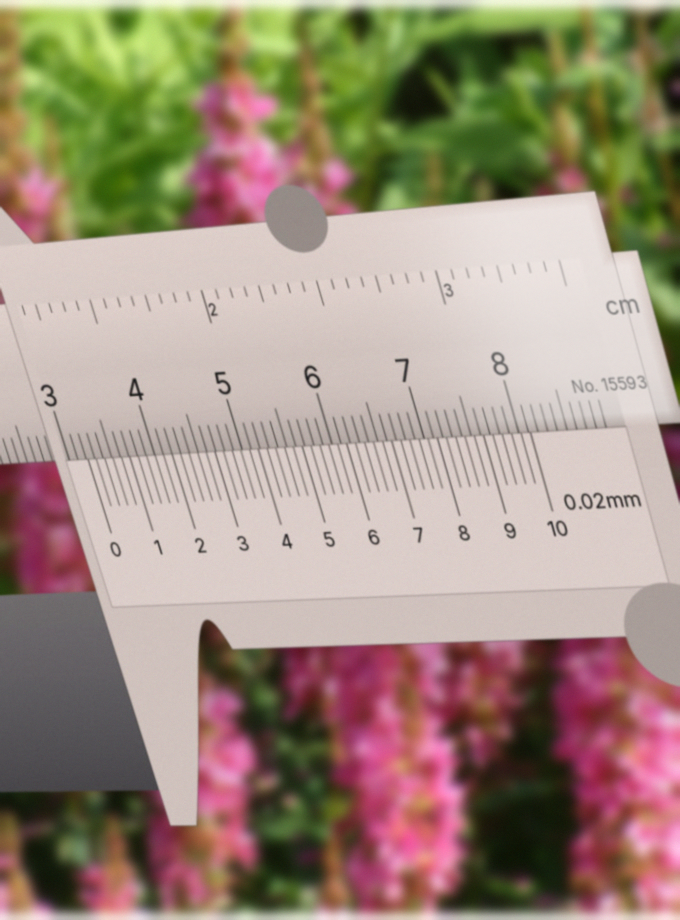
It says 32.2 mm
